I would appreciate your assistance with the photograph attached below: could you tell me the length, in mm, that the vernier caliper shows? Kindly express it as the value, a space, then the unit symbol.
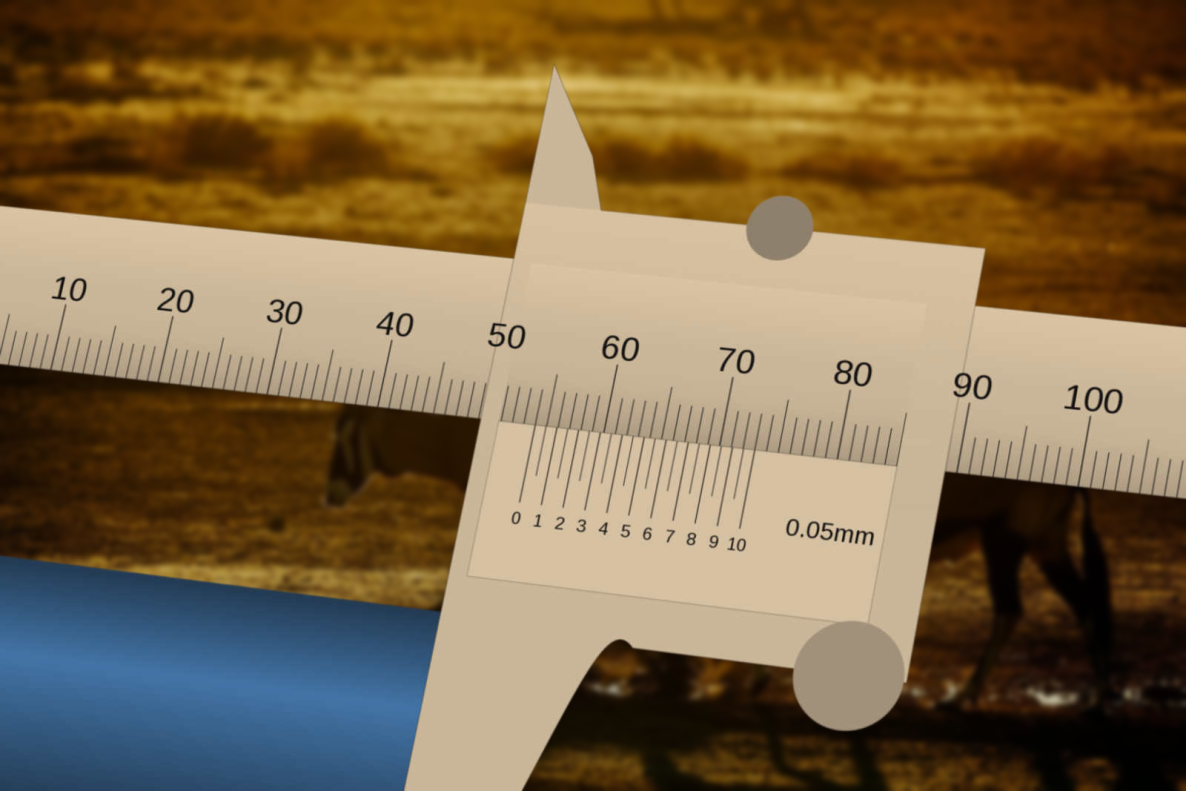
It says 54.0 mm
